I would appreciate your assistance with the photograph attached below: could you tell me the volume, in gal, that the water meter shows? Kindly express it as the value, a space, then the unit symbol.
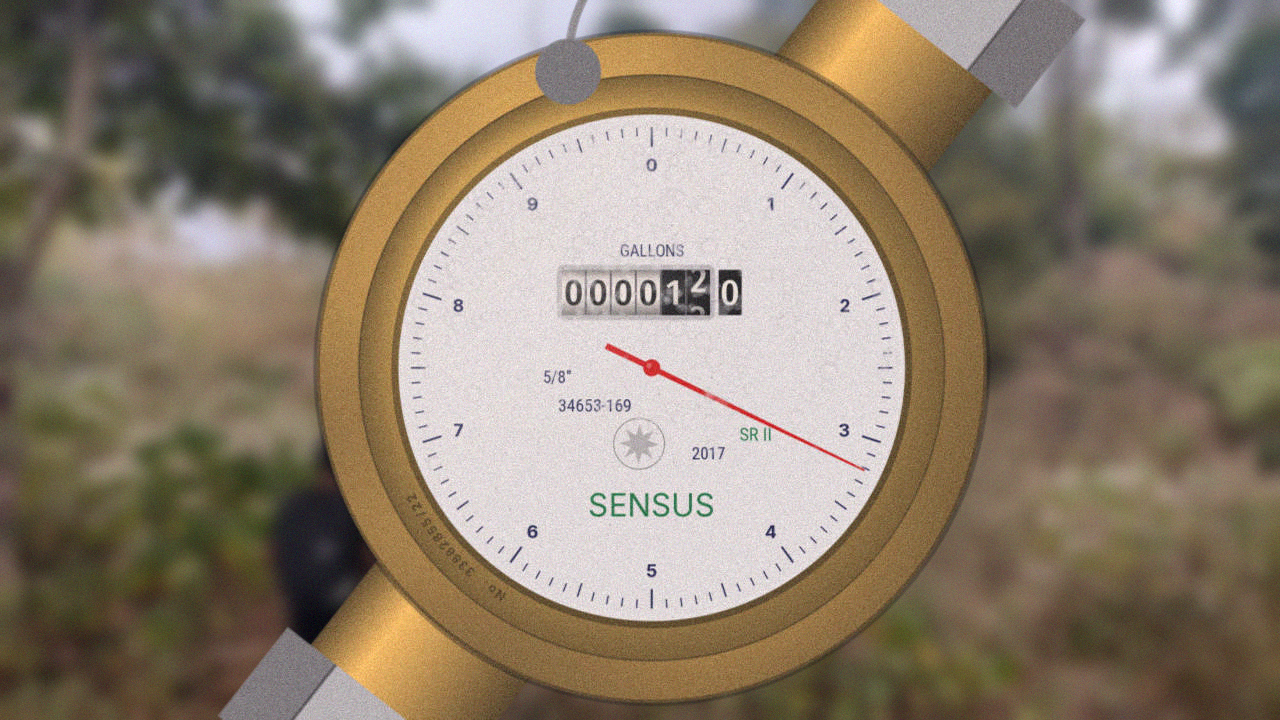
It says 123.2 gal
